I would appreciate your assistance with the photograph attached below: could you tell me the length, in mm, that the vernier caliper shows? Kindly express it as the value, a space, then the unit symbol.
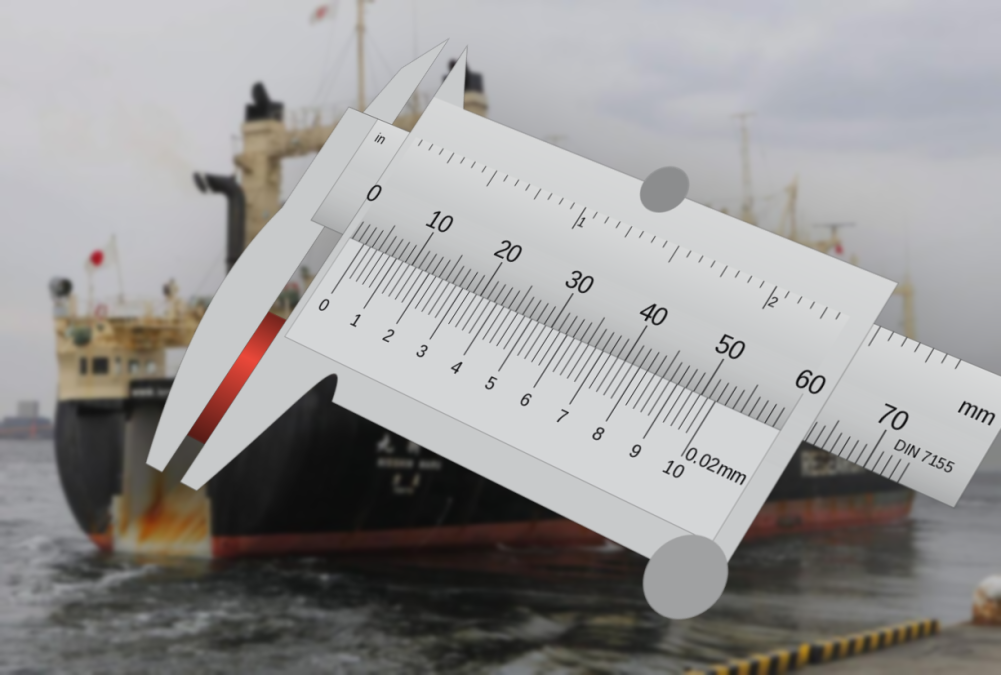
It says 2.8 mm
